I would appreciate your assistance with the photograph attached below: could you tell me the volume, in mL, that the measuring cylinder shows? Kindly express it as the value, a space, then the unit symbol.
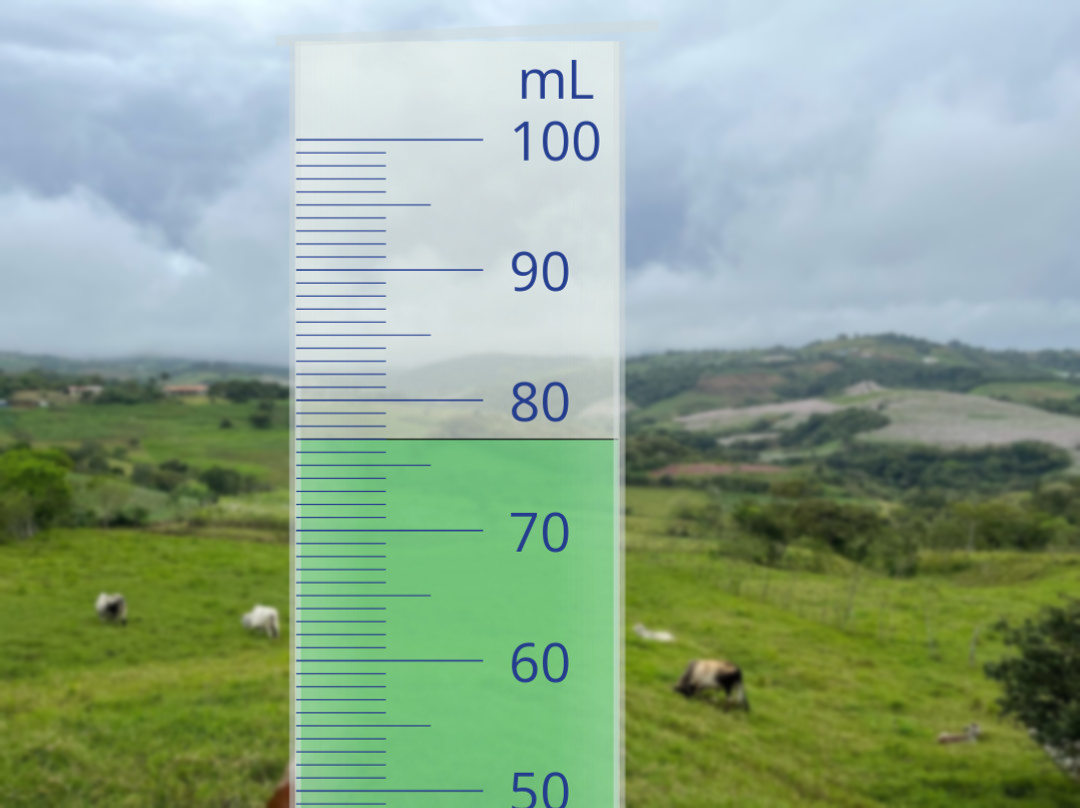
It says 77 mL
